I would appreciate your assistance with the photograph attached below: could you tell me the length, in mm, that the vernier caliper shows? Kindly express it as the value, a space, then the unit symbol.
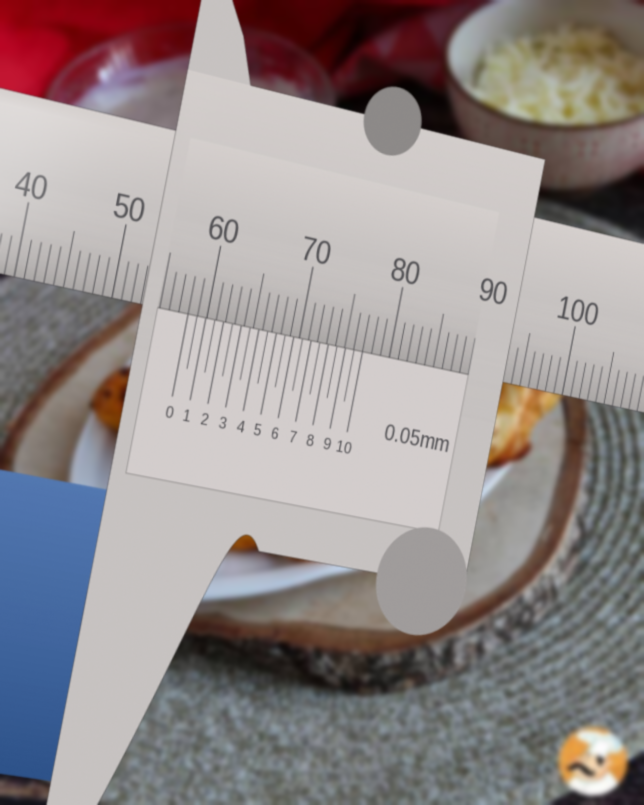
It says 58.0 mm
